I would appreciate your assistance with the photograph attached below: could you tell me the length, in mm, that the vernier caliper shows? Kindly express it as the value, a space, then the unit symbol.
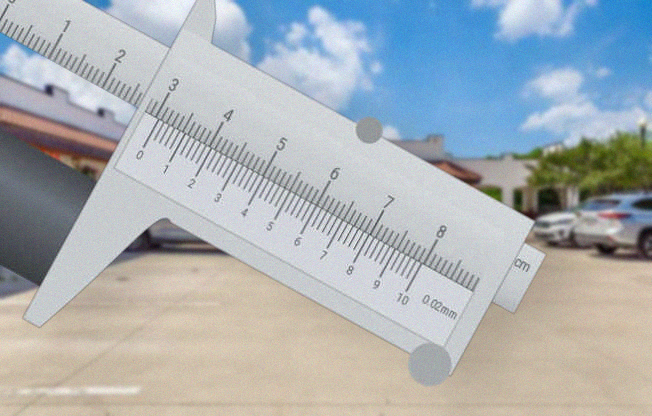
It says 30.6 mm
